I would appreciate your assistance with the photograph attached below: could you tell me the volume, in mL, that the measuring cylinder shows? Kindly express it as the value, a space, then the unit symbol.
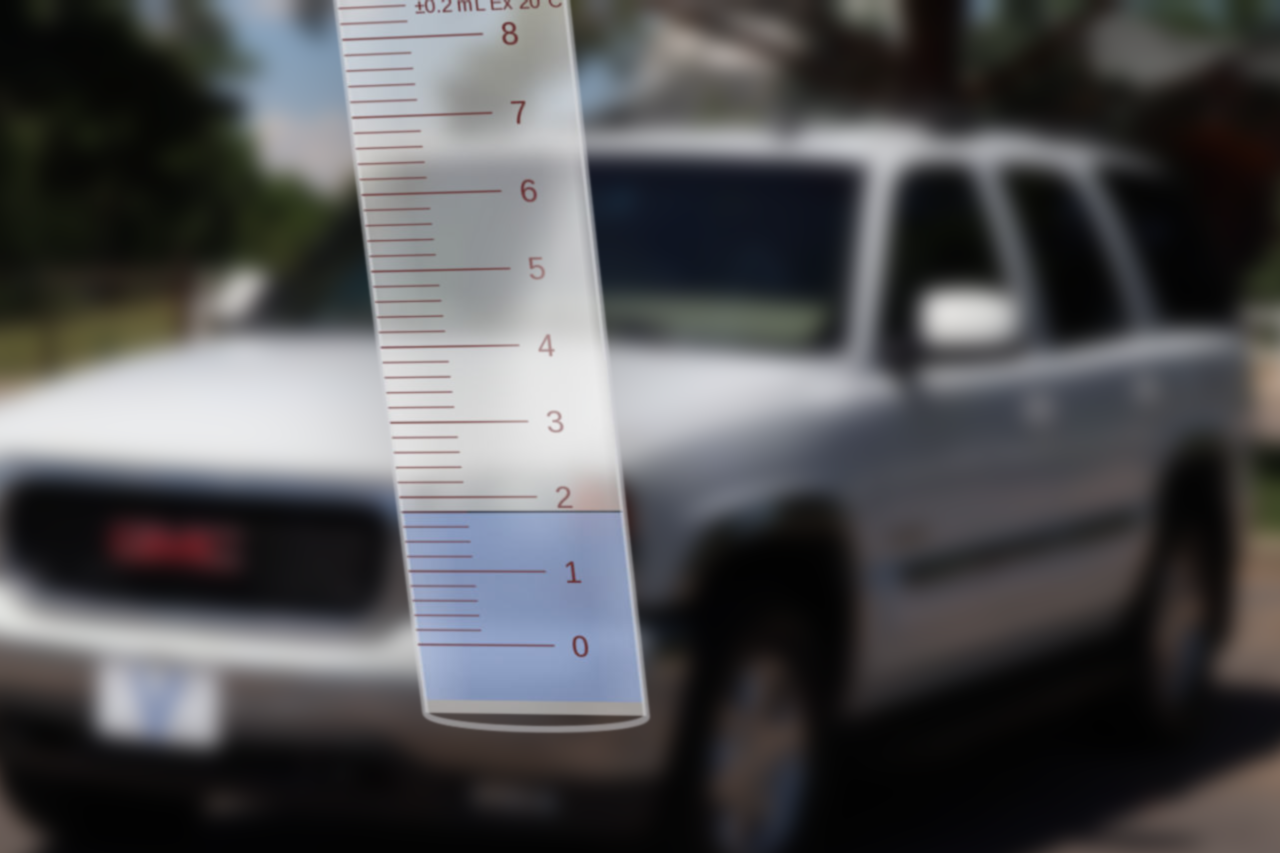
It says 1.8 mL
